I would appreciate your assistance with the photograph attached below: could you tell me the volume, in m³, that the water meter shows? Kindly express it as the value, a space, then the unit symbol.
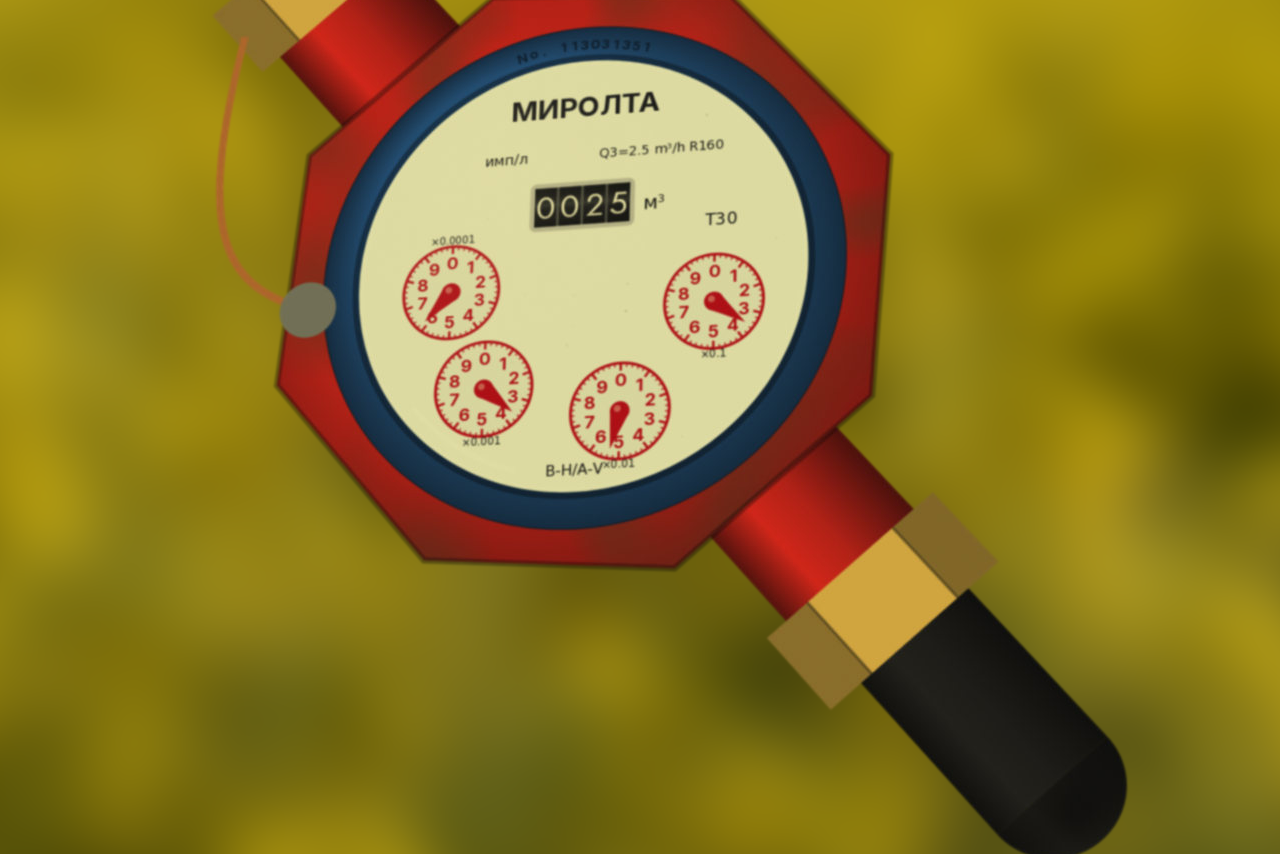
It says 25.3536 m³
